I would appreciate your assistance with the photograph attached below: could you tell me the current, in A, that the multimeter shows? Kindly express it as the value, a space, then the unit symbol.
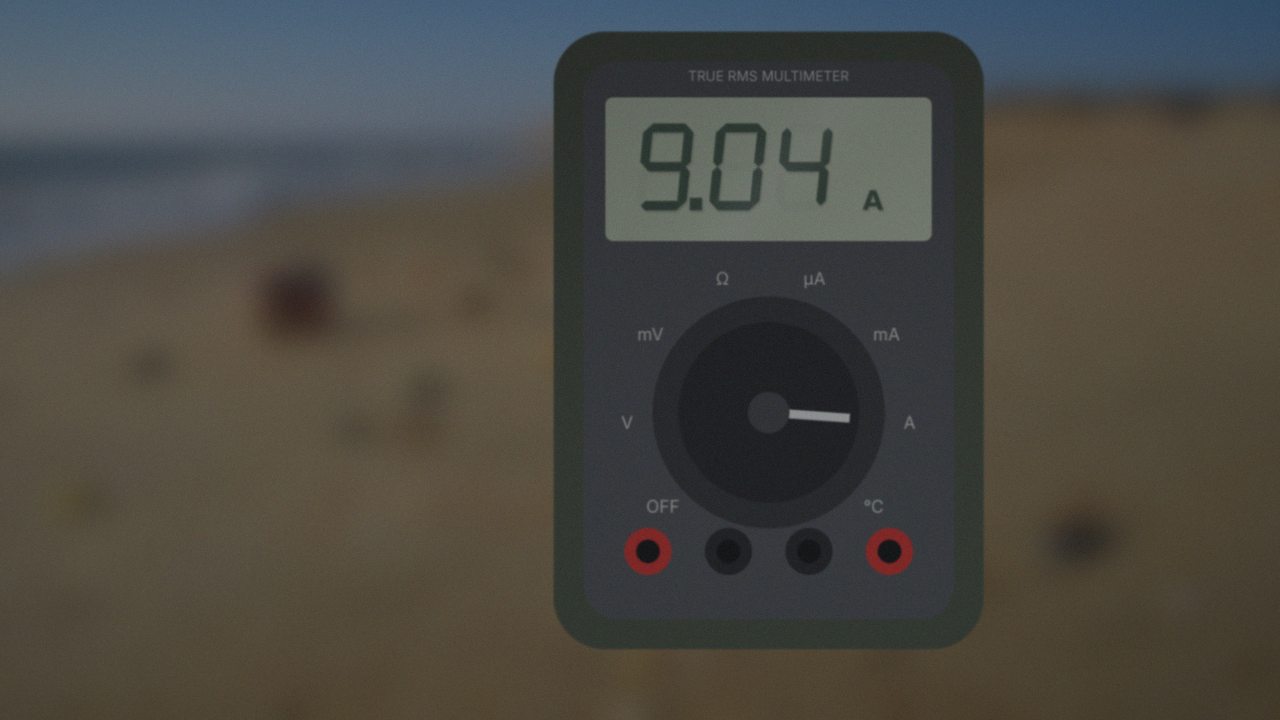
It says 9.04 A
